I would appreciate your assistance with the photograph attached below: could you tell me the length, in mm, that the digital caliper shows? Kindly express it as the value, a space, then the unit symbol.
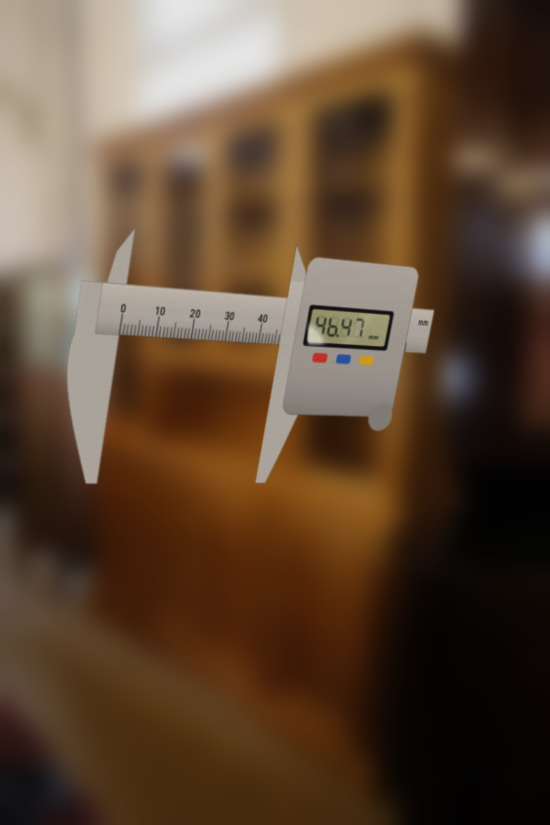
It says 46.47 mm
